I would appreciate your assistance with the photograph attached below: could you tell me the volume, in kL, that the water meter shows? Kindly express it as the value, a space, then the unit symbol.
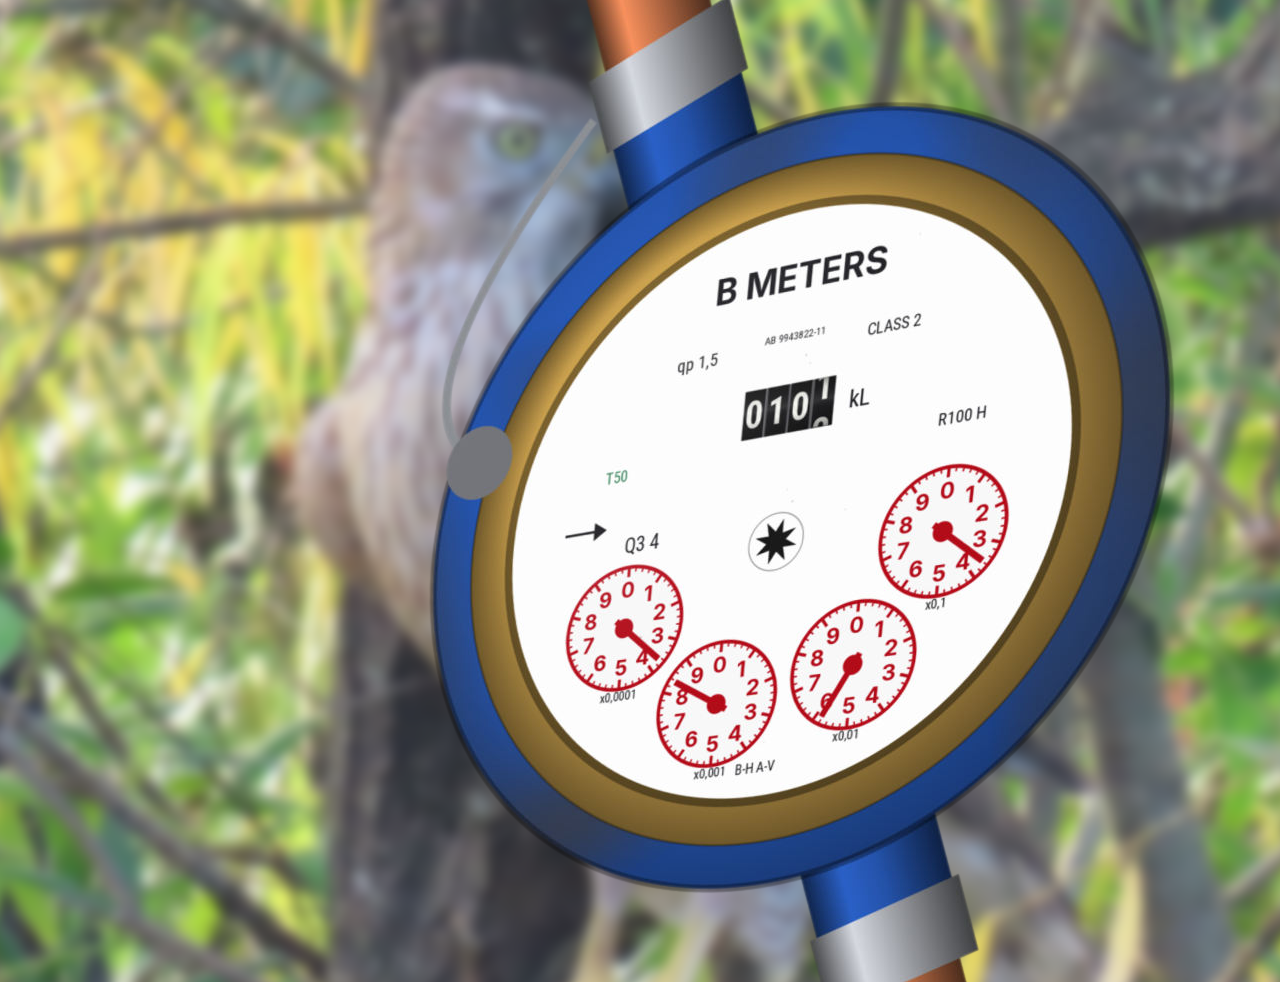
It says 101.3583 kL
